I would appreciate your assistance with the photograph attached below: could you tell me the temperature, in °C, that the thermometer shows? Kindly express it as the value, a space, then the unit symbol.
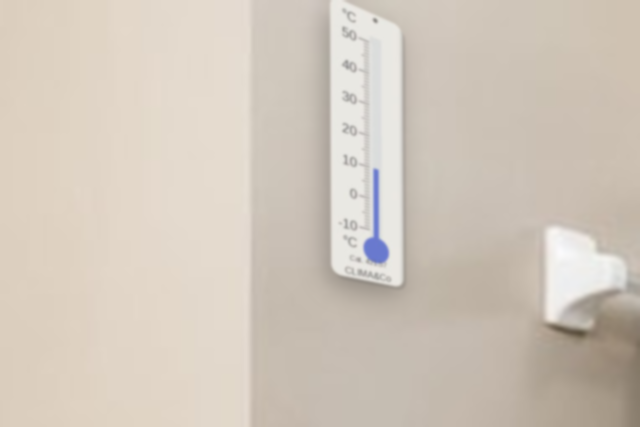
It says 10 °C
